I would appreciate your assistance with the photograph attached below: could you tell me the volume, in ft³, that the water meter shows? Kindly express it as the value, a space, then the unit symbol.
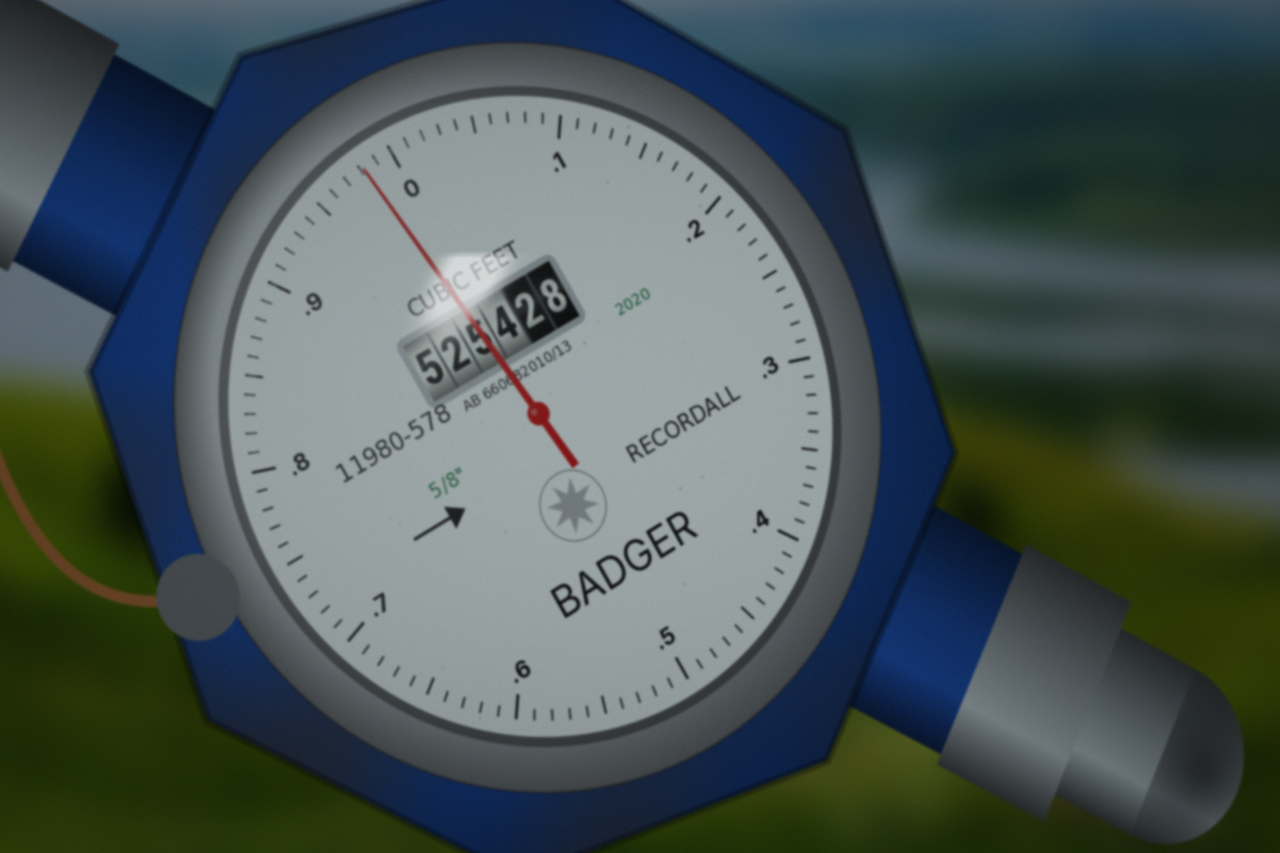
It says 525427.98 ft³
